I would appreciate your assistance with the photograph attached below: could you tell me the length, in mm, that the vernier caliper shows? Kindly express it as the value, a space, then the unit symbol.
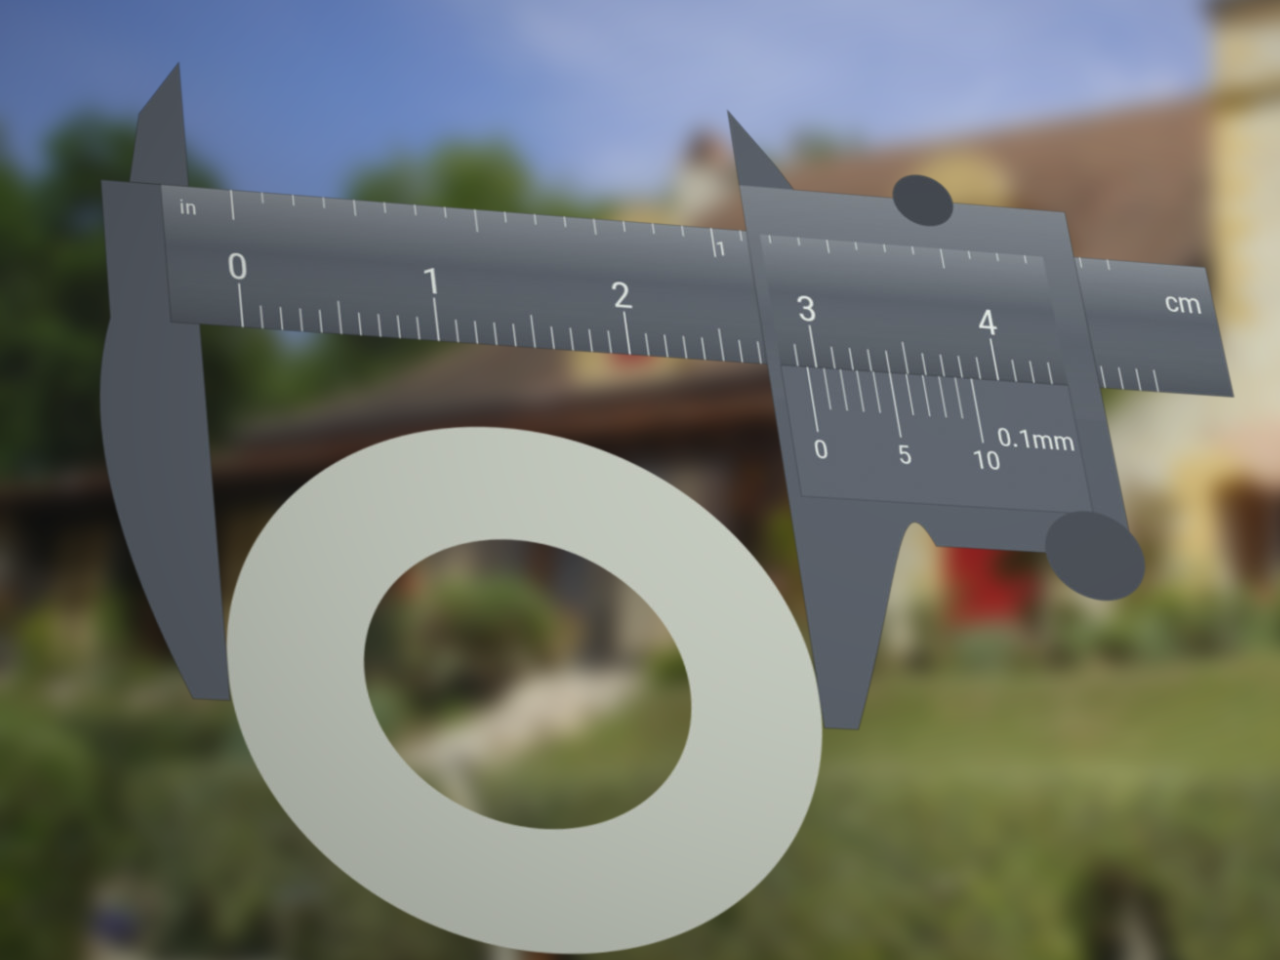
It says 29.5 mm
